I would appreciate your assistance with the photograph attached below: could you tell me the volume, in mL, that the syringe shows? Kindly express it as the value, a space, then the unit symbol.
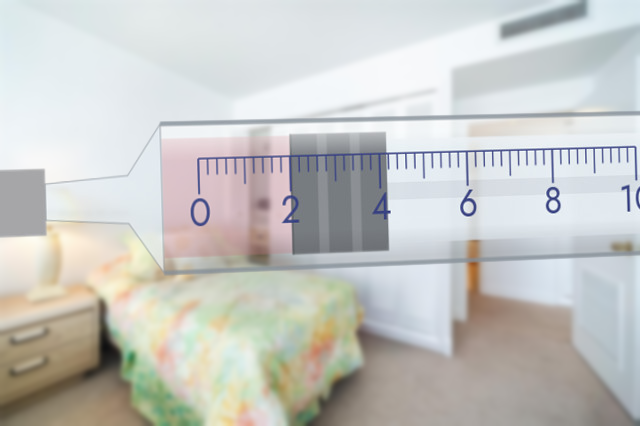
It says 2 mL
